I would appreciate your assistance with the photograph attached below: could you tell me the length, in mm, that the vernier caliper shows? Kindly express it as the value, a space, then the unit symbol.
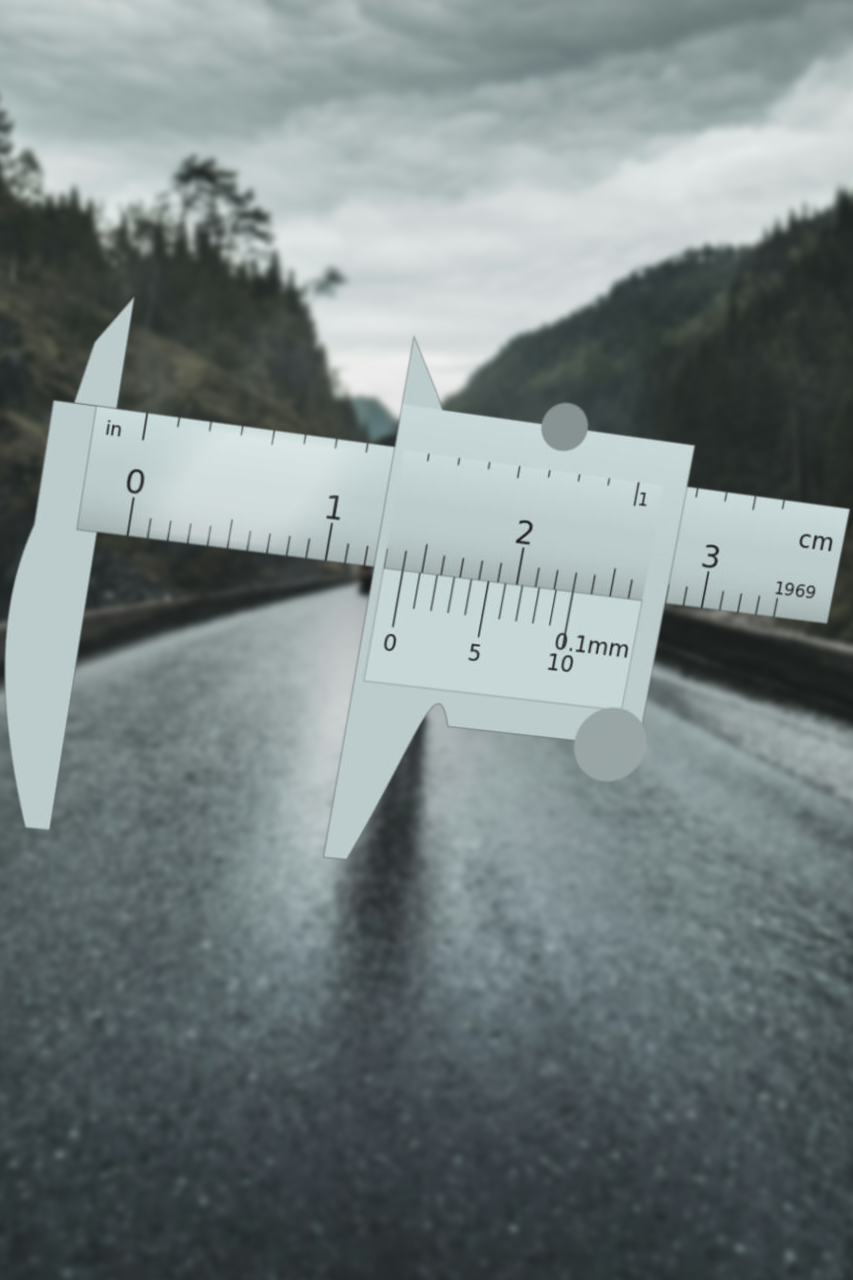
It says 14.0 mm
